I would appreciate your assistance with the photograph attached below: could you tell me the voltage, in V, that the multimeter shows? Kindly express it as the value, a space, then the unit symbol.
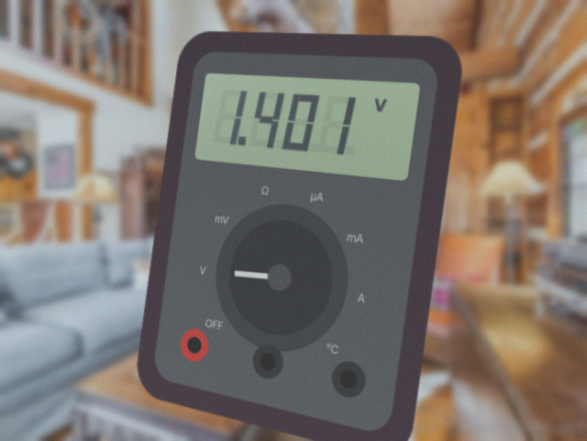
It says 1.401 V
